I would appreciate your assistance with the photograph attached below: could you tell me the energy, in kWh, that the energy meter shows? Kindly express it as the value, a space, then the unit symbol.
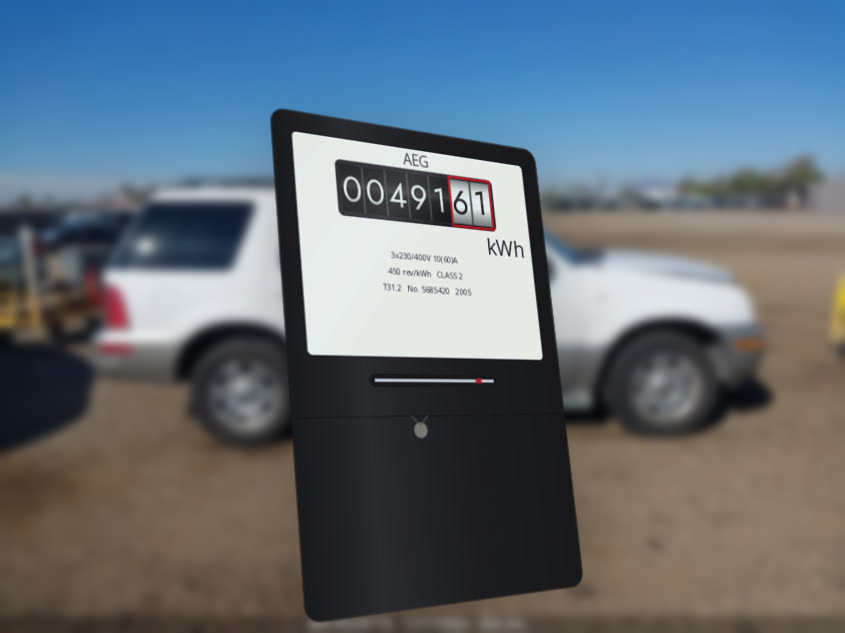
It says 491.61 kWh
